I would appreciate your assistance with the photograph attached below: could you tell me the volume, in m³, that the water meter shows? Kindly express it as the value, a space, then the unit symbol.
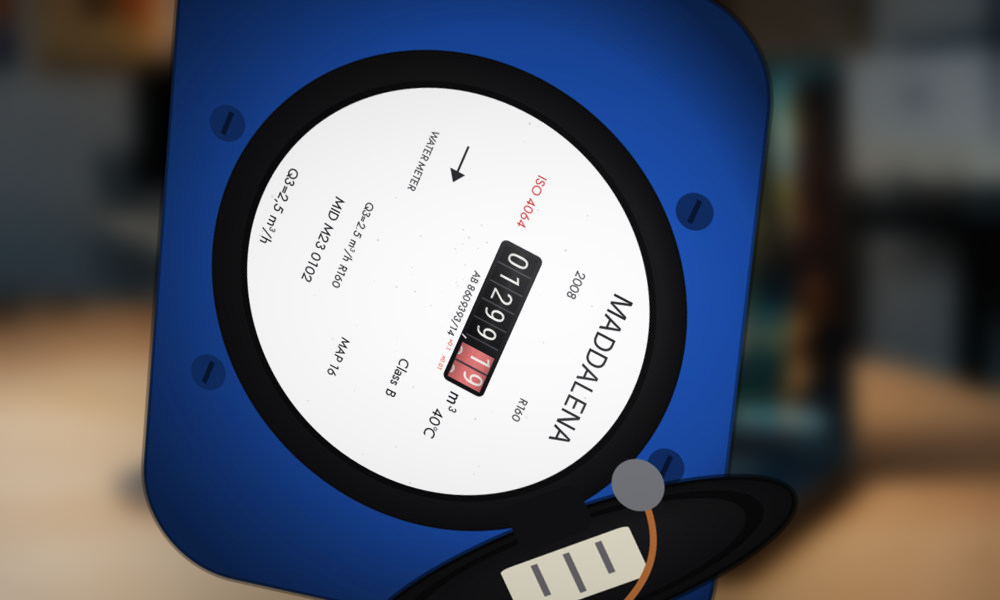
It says 1299.19 m³
